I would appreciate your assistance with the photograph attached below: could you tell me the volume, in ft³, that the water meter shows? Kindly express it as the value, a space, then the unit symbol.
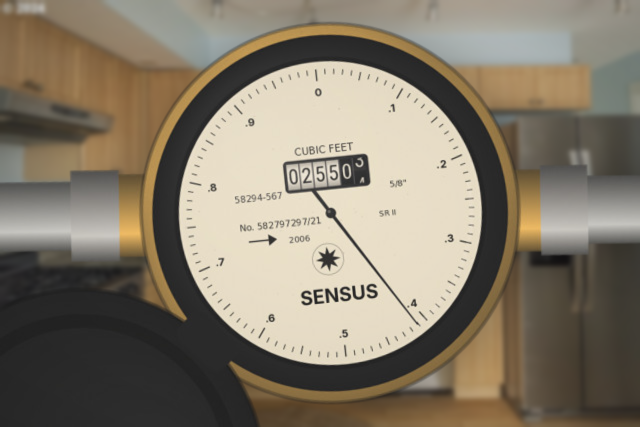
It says 25503.41 ft³
